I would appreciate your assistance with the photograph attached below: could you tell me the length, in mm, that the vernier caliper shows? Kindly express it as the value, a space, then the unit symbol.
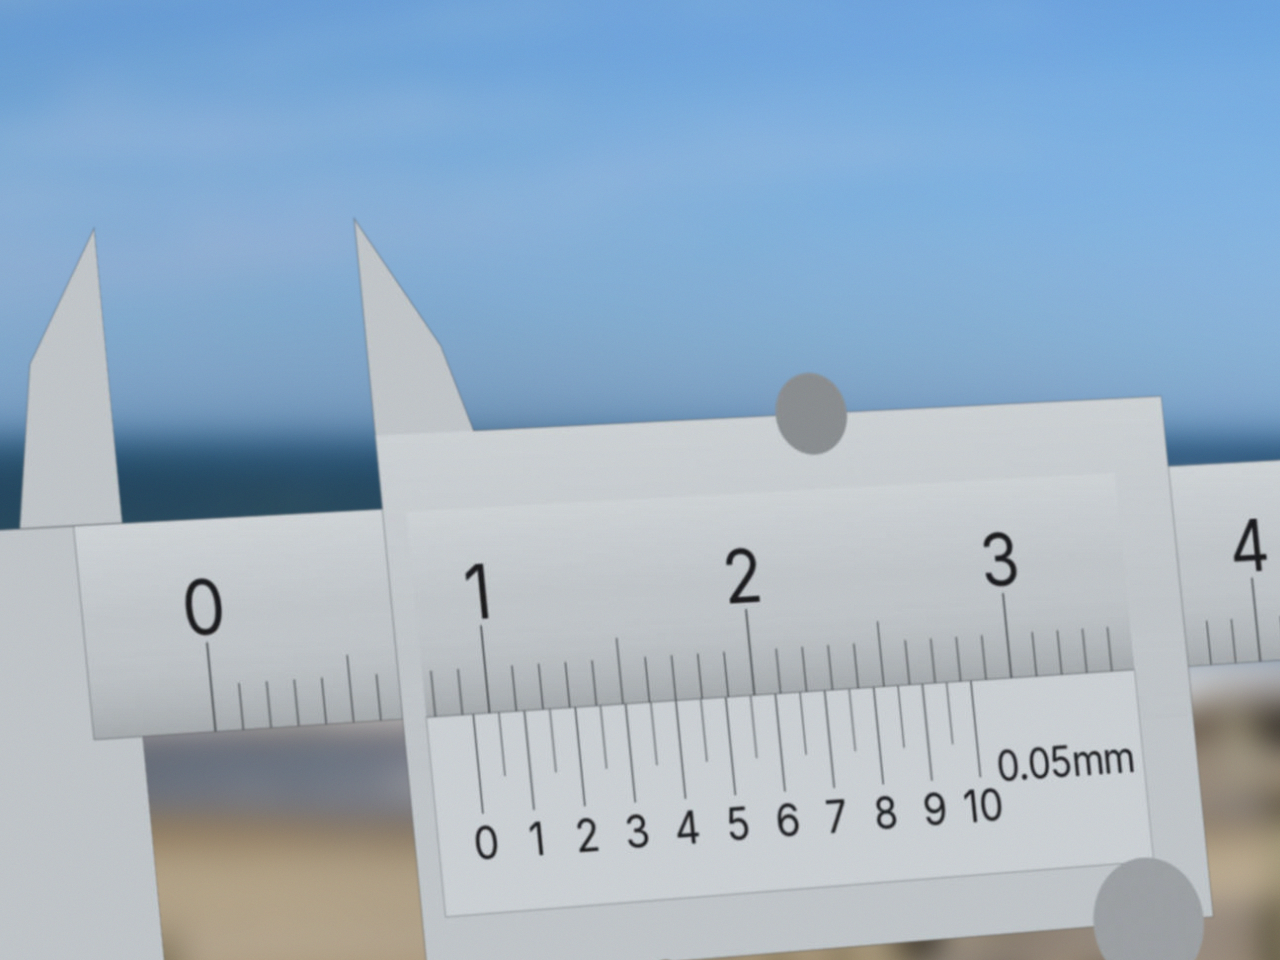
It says 9.4 mm
